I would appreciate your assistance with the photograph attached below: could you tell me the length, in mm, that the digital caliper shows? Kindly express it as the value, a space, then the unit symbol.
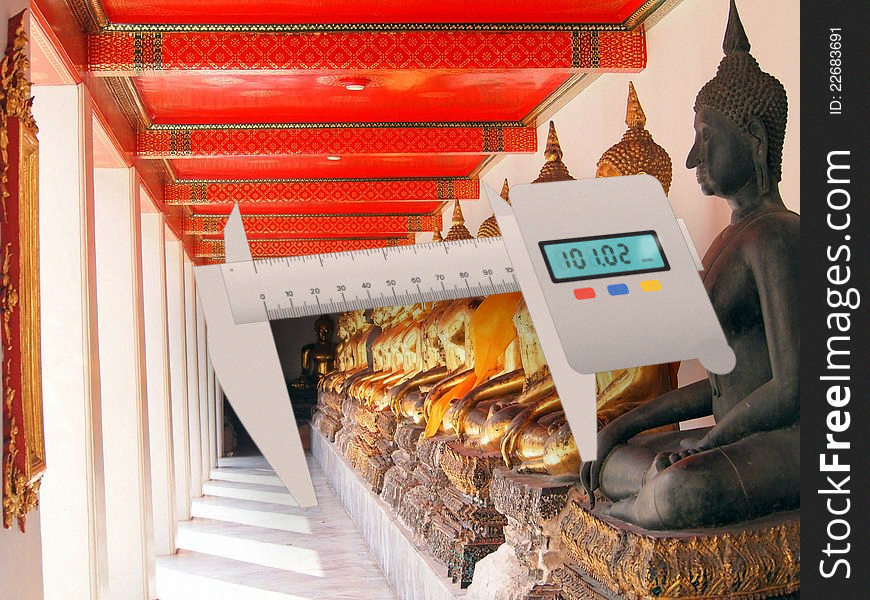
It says 101.02 mm
